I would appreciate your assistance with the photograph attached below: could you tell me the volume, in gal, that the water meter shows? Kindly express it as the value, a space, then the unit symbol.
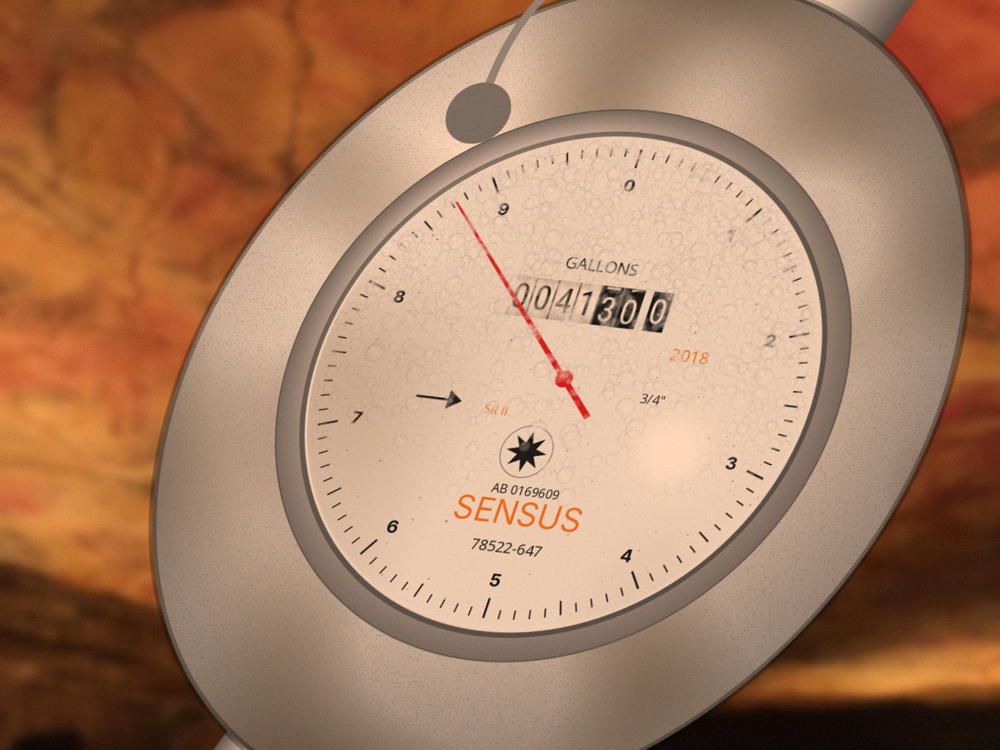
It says 41298.7 gal
